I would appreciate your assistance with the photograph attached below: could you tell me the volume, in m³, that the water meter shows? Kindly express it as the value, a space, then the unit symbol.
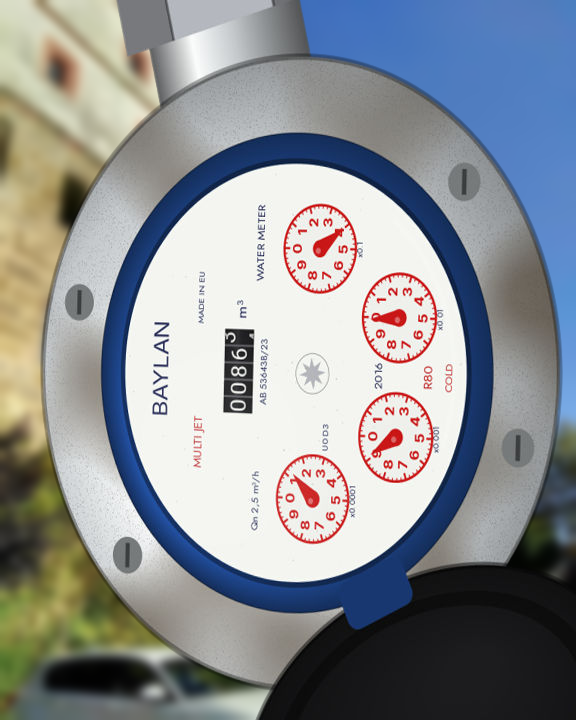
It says 863.3991 m³
